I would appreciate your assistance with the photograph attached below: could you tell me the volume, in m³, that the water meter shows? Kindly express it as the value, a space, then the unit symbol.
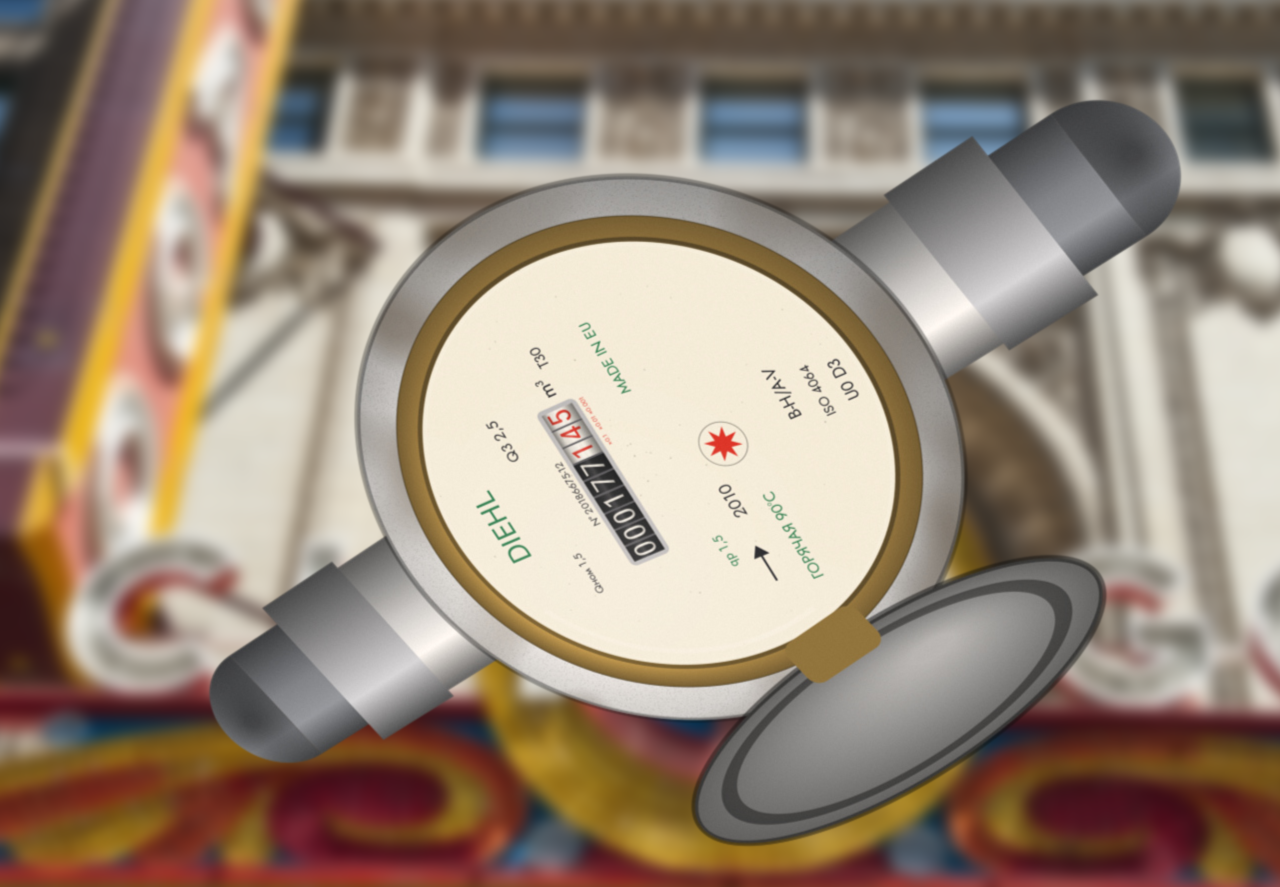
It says 177.145 m³
